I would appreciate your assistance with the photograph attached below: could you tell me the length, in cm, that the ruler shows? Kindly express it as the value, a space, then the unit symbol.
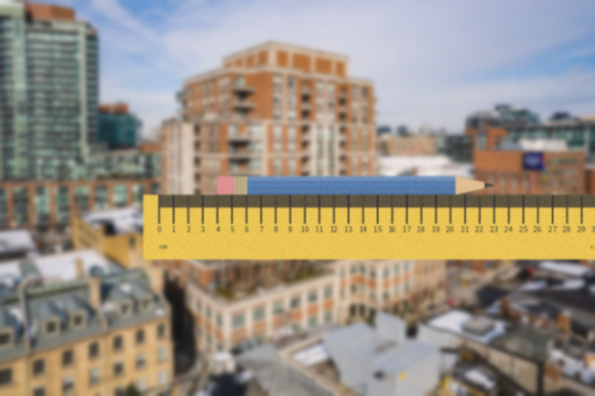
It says 19 cm
